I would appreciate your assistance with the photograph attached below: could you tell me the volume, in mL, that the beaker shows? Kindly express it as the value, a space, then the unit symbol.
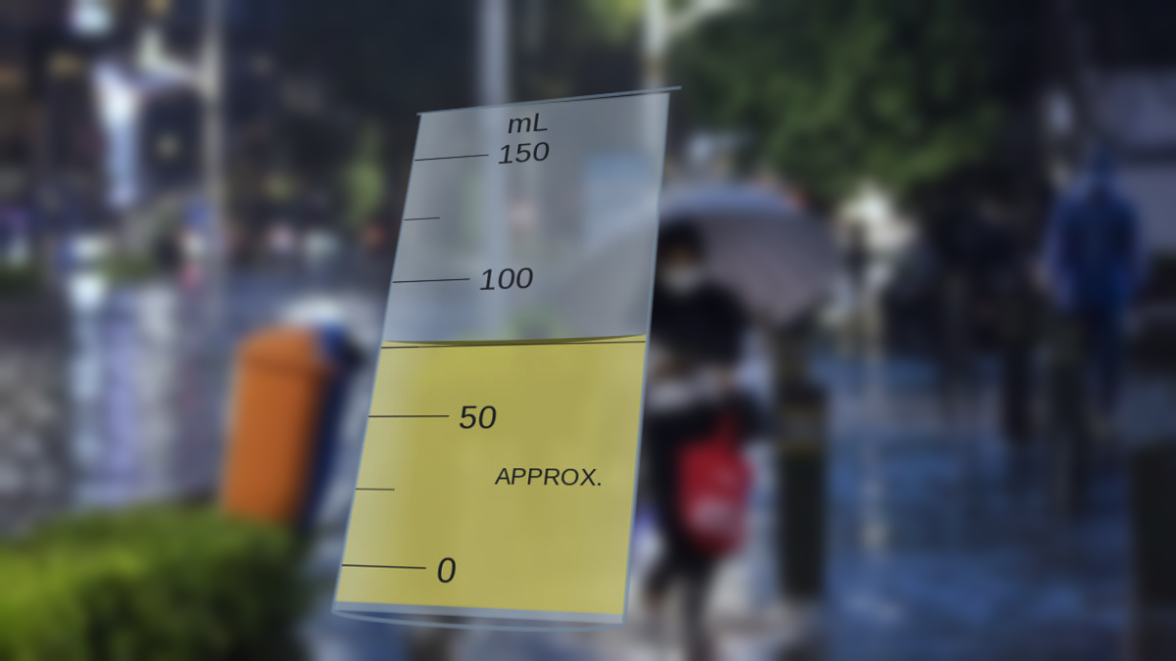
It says 75 mL
